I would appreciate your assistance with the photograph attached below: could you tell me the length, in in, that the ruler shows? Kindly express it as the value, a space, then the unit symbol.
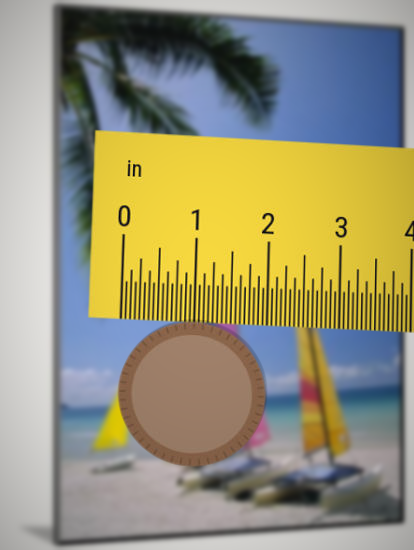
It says 2 in
